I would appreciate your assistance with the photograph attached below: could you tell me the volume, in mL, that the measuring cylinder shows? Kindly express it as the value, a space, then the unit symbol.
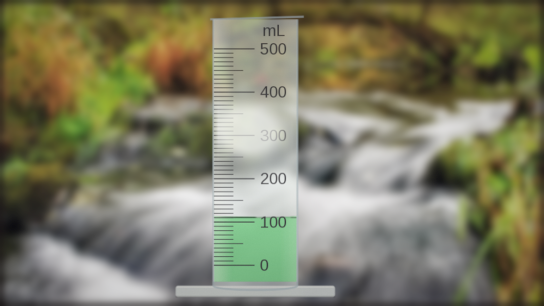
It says 110 mL
